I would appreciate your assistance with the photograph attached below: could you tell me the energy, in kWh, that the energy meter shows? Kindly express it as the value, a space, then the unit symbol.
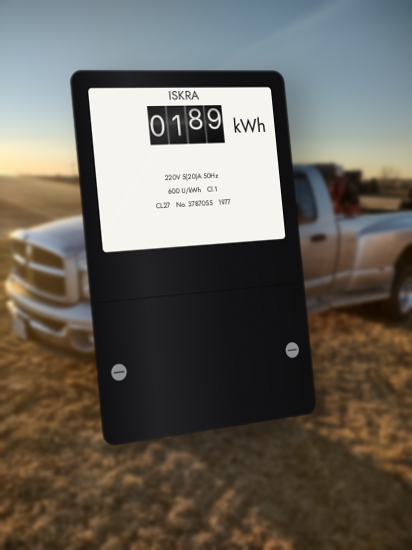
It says 189 kWh
